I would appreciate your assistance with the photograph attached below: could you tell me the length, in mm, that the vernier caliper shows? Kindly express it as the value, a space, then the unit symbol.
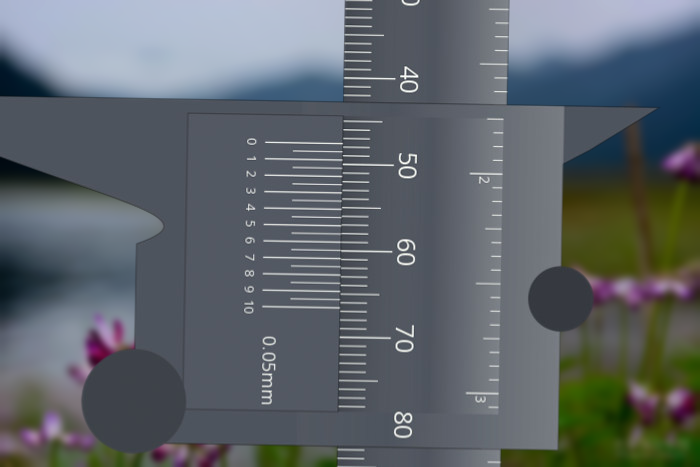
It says 47.6 mm
